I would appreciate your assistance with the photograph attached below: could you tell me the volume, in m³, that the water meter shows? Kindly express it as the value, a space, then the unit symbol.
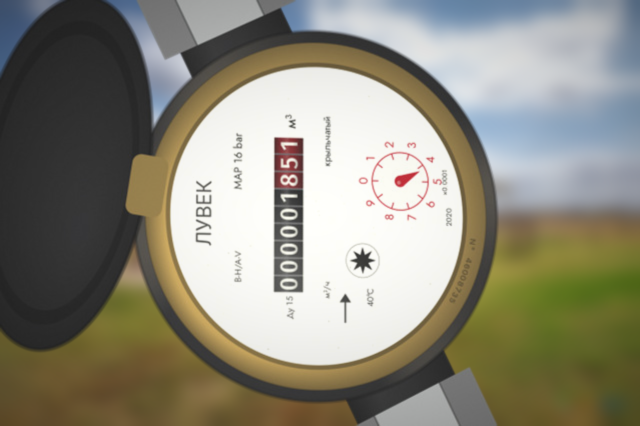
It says 1.8514 m³
